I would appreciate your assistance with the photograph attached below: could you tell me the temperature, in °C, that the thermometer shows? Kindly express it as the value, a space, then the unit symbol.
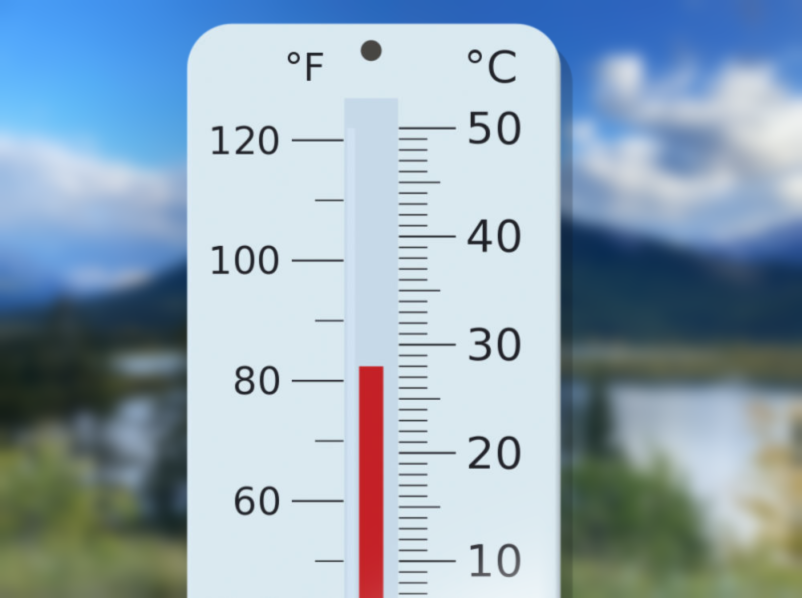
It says 28 °C
